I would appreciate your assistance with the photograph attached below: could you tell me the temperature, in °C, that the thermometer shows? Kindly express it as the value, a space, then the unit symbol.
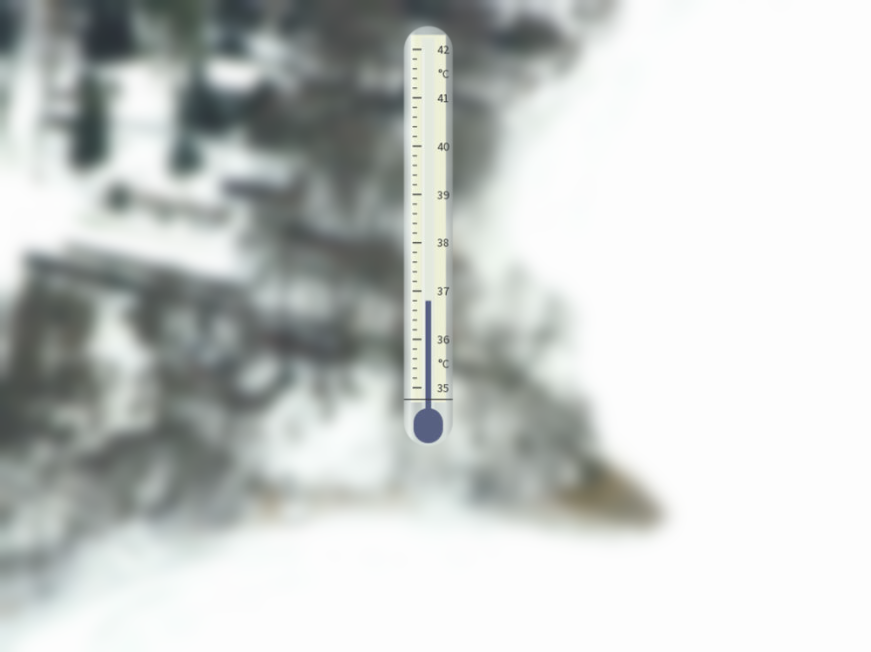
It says 36.8 °C
